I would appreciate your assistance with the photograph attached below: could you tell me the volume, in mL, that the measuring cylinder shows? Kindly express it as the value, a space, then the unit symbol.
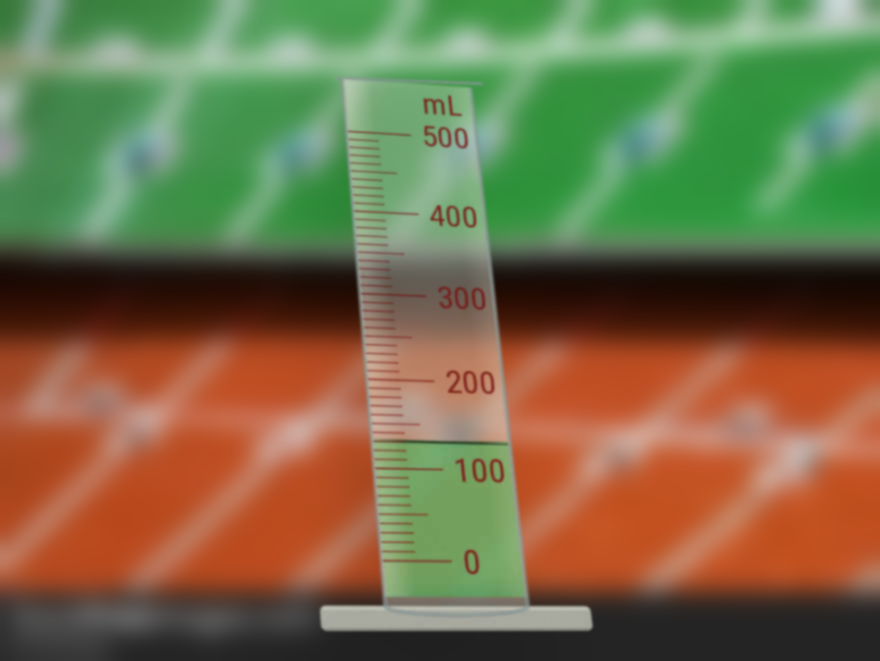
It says 130 mL
